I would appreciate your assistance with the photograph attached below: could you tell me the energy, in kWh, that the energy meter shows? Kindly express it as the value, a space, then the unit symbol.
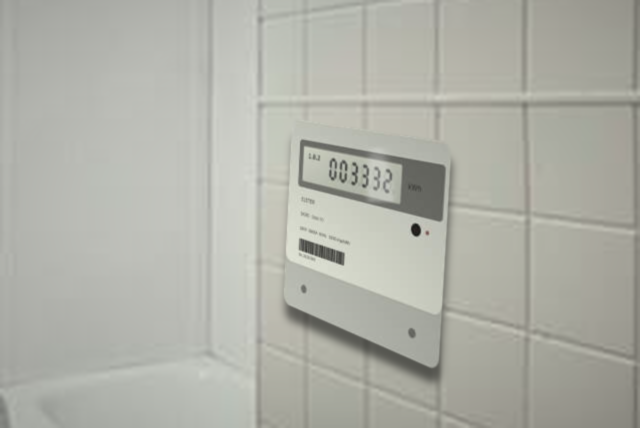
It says 3332 kWh
